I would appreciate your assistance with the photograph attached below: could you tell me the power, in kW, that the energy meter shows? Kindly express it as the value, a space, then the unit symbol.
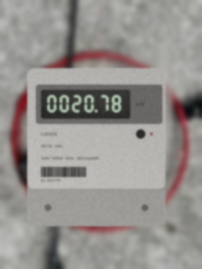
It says 20.78 kW
